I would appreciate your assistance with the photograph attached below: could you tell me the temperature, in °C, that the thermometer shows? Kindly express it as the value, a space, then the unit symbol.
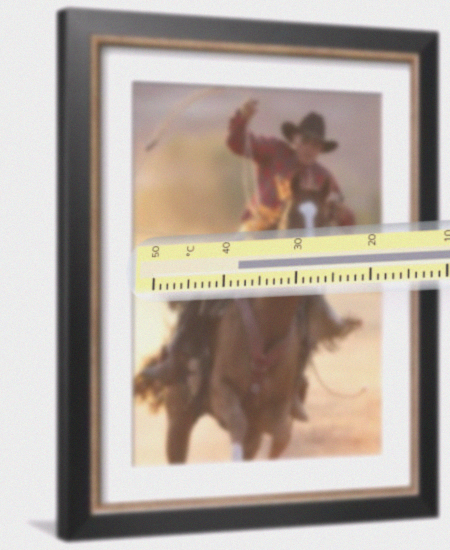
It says 38 °C
